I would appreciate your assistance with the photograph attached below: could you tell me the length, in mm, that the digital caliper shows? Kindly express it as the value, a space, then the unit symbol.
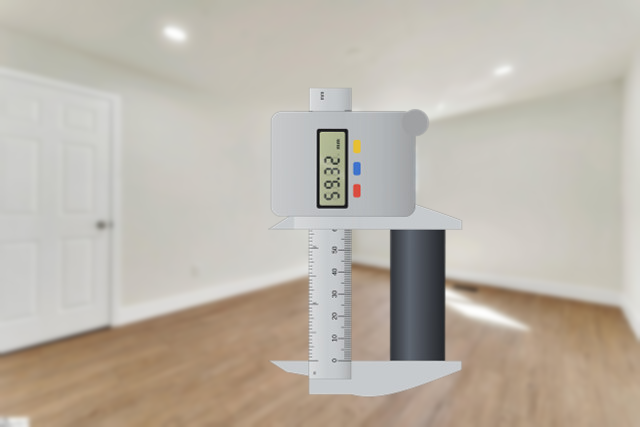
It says 59.32 mm
